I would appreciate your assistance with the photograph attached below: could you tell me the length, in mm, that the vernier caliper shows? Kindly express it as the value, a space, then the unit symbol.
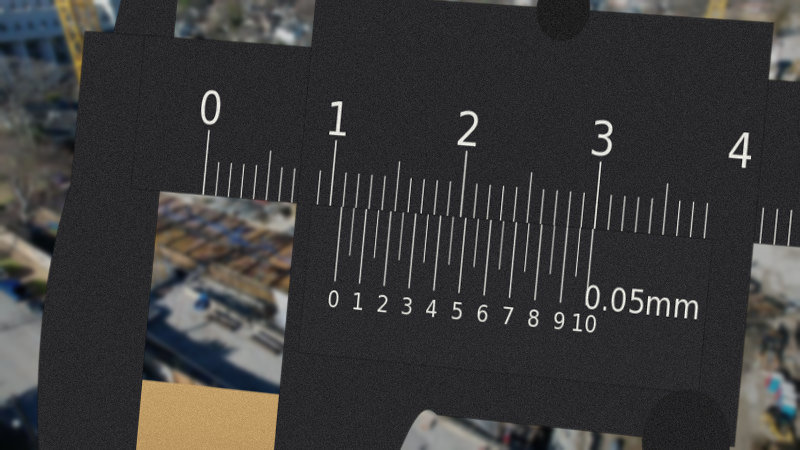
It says 10.9 mm
